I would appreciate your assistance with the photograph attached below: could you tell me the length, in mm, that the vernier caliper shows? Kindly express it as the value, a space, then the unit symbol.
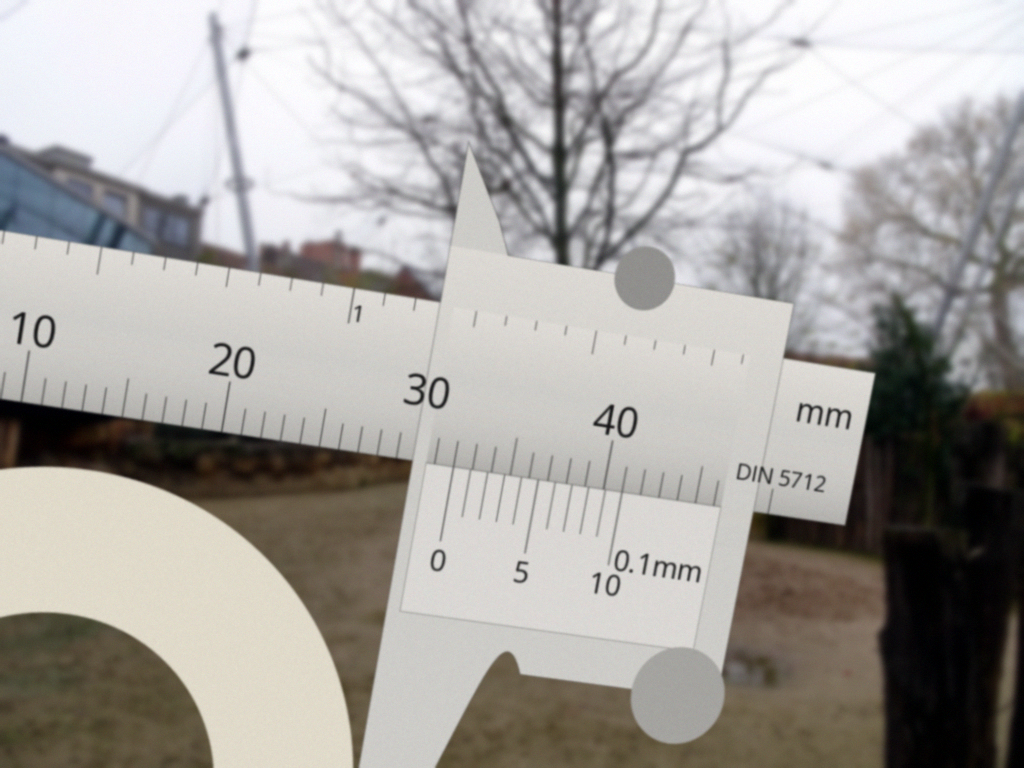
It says 32.0 mm
